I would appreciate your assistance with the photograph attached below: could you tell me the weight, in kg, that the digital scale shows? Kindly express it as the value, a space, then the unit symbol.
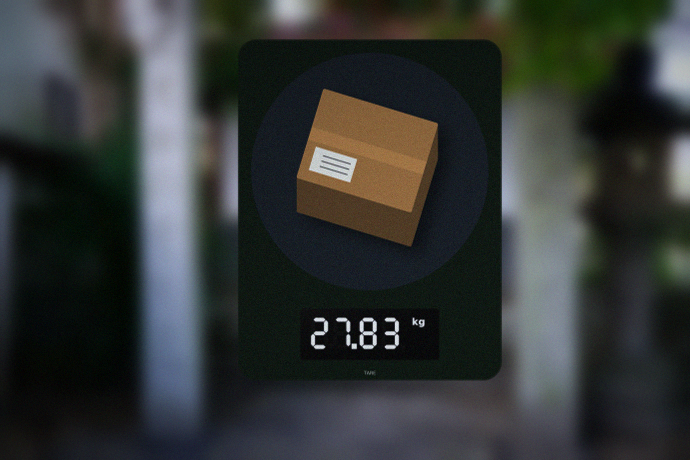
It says 27.83 kg
